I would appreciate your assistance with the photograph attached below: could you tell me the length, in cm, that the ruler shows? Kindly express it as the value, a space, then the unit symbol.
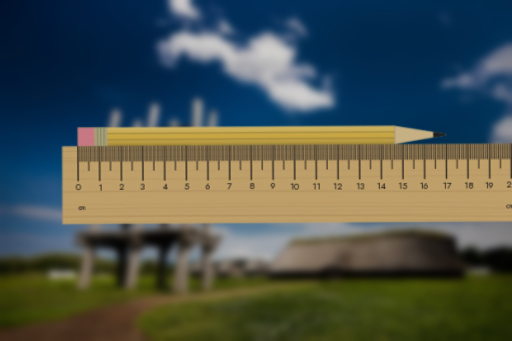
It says 17 cm
